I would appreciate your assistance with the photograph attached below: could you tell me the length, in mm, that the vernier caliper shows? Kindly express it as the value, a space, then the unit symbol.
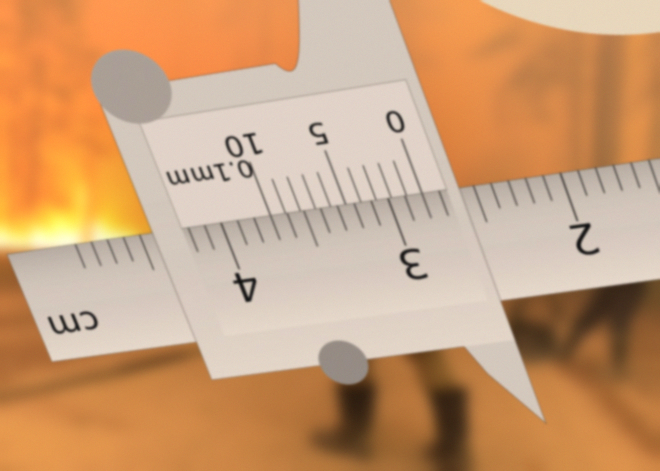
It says 28.0 mm
